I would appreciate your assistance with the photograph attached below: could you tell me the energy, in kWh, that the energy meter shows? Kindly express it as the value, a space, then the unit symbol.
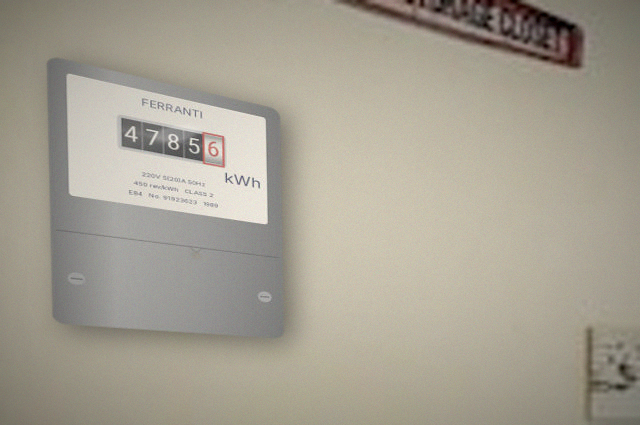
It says 4785.6 kWh
